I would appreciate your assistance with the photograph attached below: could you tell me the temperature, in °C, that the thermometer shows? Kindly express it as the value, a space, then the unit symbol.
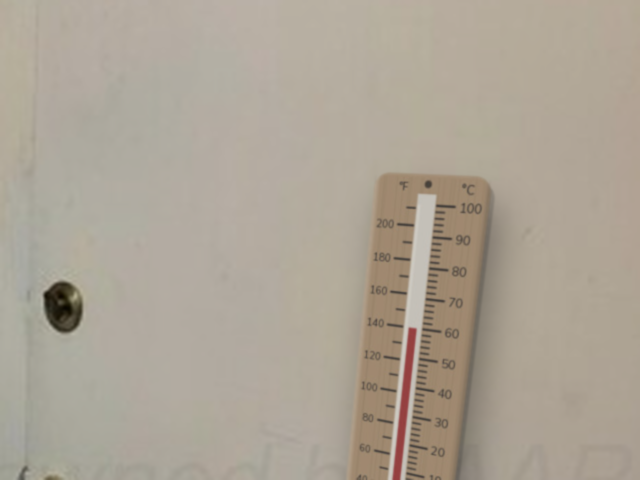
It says 60 °C
